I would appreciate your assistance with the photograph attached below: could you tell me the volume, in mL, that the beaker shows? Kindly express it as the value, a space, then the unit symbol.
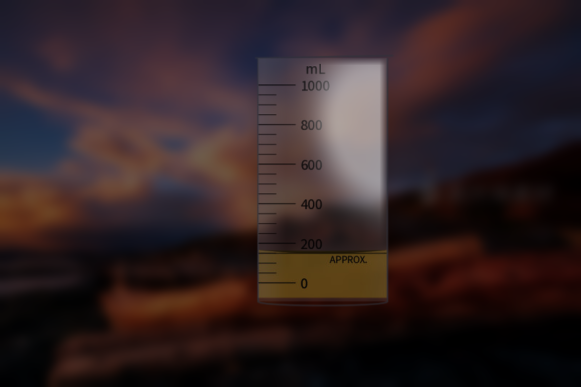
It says 150 mL
